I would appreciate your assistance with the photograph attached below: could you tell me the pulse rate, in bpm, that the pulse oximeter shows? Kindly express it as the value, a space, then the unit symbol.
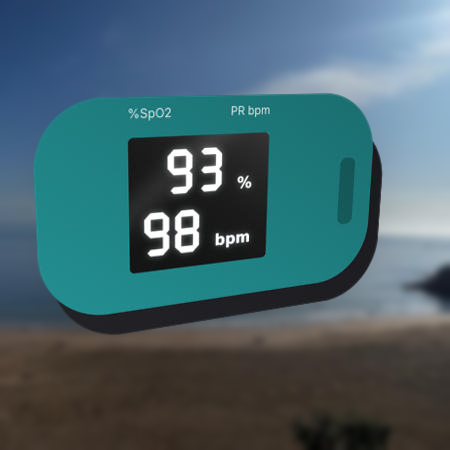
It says 98 bpm
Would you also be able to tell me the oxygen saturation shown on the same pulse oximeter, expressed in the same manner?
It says 93 %
